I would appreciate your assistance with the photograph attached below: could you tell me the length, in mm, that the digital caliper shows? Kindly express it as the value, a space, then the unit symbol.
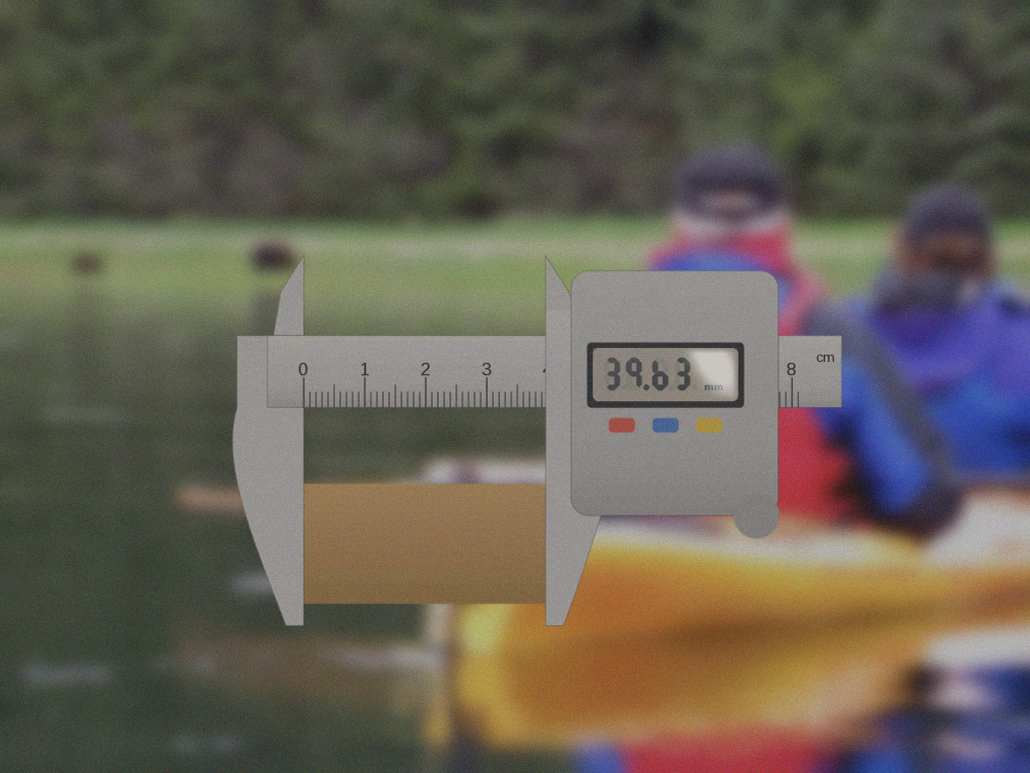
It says 39.63 mm
